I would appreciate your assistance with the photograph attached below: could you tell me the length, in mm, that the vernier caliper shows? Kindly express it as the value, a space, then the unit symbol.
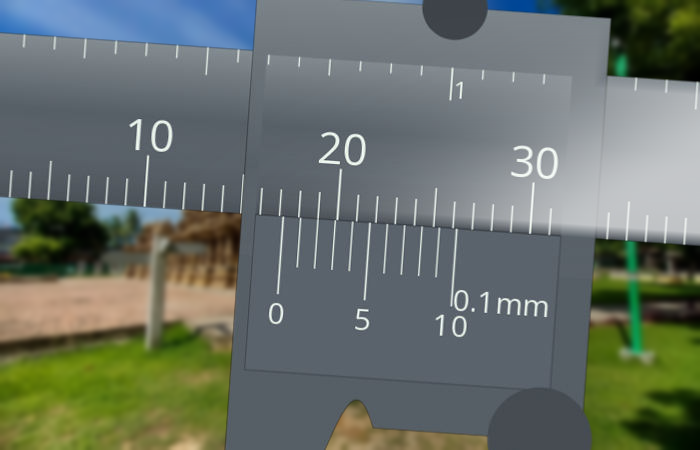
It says 17.2 mm
